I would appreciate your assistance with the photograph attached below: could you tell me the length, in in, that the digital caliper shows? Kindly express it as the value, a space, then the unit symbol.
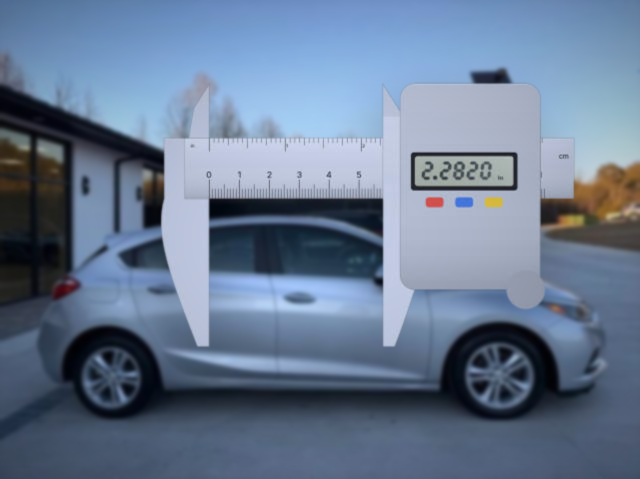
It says 2.2820 in
